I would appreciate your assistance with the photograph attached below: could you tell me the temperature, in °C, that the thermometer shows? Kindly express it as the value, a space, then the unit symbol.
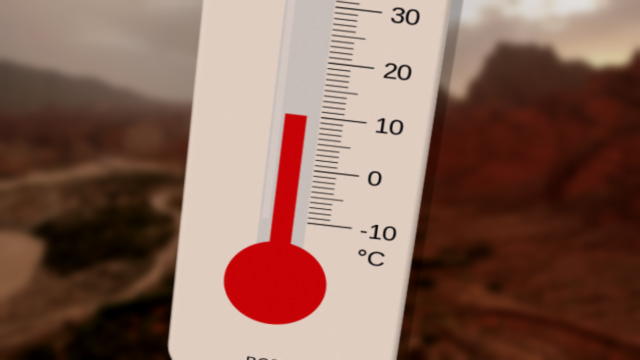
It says 10 °C
